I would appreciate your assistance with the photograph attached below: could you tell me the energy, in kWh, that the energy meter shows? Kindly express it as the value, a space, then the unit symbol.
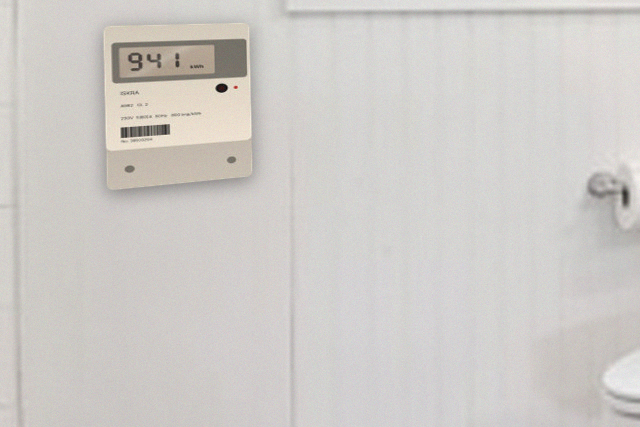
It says 941 kWh
